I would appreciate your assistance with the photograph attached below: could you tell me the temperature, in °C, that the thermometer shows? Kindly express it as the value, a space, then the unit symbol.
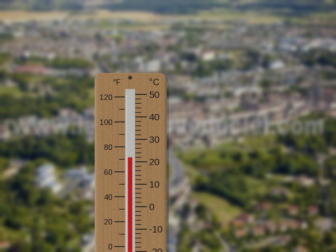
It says 22 °C
